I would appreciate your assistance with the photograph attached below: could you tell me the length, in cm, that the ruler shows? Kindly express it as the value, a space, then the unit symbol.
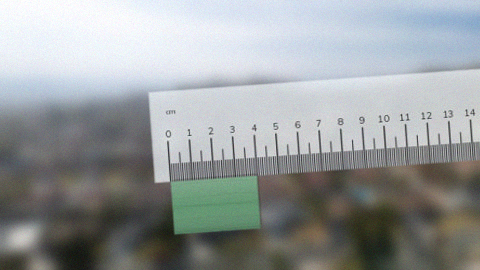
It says 4 cm
